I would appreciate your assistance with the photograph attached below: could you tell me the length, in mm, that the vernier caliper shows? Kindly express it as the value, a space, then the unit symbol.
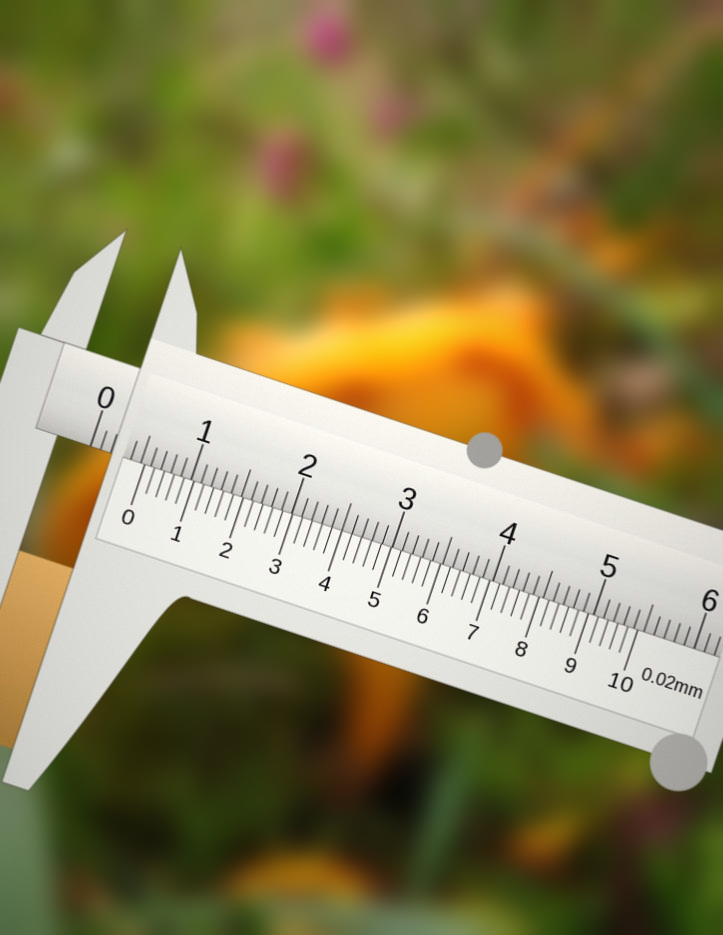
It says 5.4 mm
